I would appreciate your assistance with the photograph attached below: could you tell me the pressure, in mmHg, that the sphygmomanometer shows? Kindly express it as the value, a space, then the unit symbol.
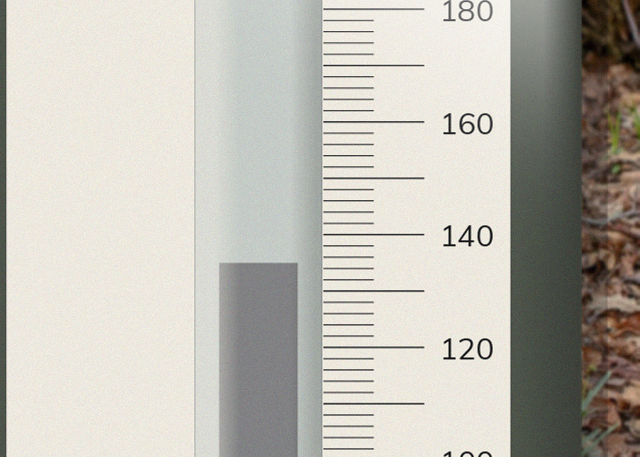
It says 135 mmHg
